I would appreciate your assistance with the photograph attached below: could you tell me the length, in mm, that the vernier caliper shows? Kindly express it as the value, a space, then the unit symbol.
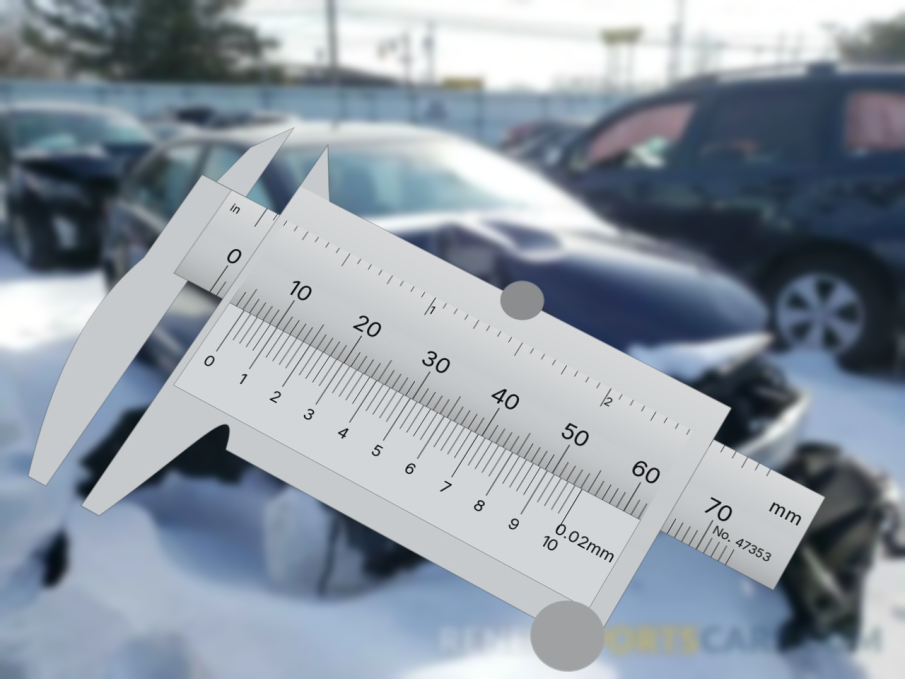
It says 5.2 mm
